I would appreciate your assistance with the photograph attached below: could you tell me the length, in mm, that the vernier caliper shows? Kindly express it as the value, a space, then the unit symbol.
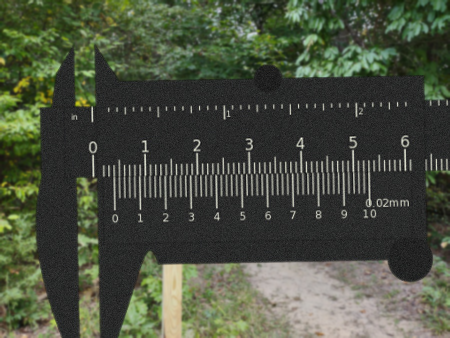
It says 4.0 mm
